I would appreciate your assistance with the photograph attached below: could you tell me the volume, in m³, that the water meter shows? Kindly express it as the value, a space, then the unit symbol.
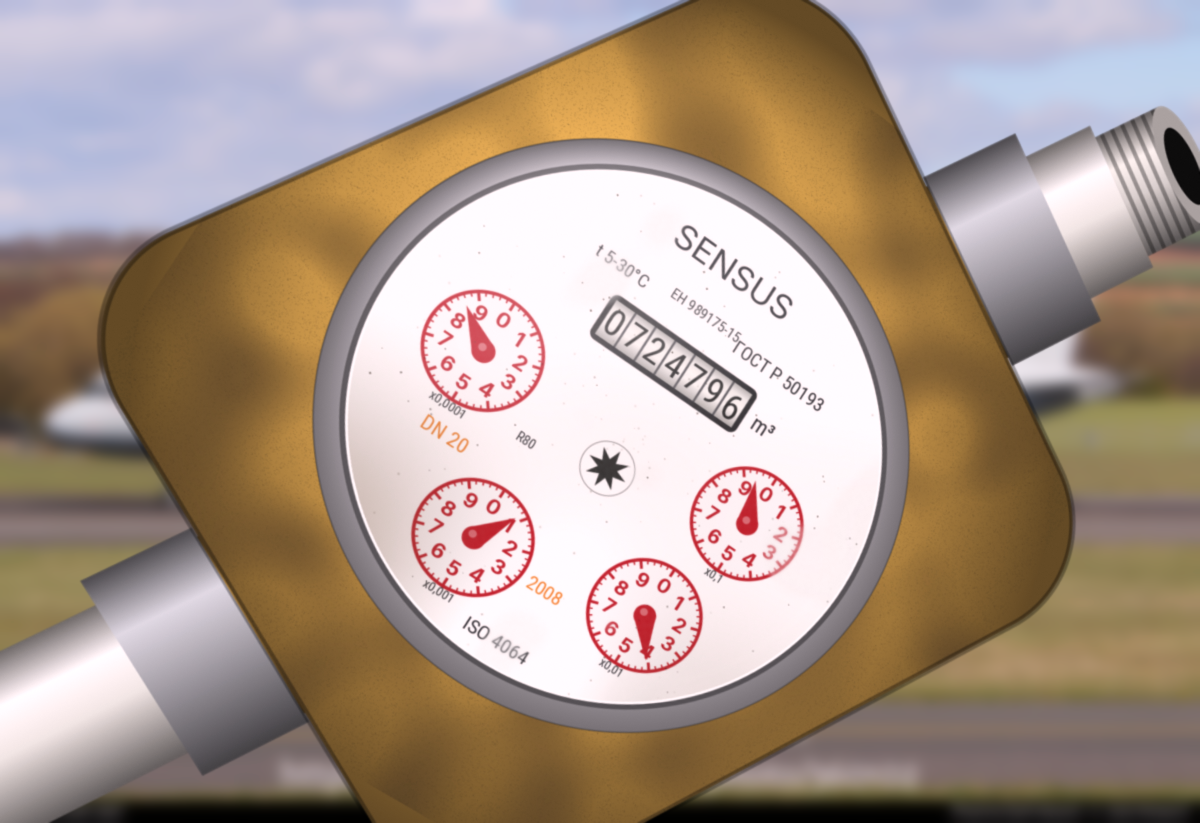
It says 724795.9408 m³
